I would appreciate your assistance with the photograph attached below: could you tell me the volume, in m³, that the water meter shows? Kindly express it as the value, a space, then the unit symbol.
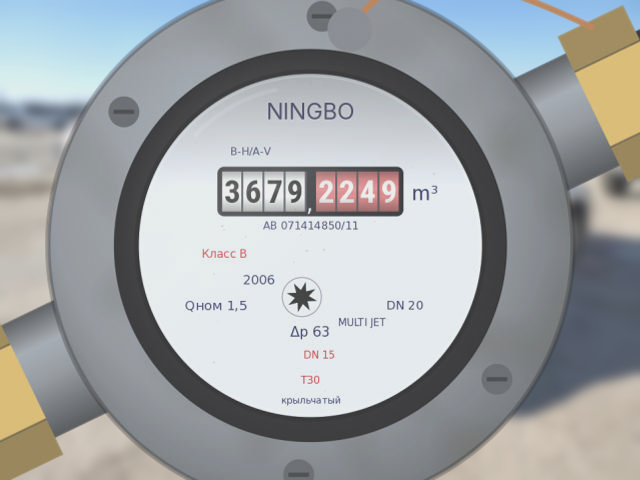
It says 3679.2249 m³
